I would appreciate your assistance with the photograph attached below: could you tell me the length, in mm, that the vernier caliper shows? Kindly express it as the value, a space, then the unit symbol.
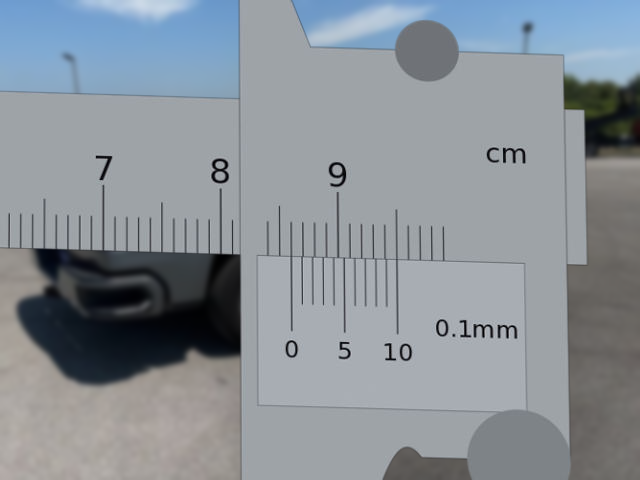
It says 86.0 mm
